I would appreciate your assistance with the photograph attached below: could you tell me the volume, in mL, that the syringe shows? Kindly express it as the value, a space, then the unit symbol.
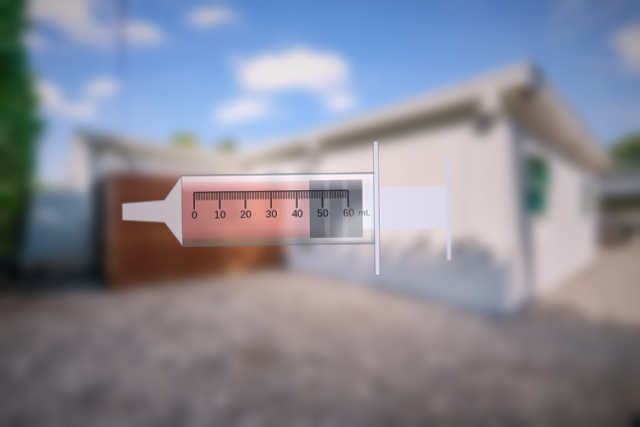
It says 45 mL
